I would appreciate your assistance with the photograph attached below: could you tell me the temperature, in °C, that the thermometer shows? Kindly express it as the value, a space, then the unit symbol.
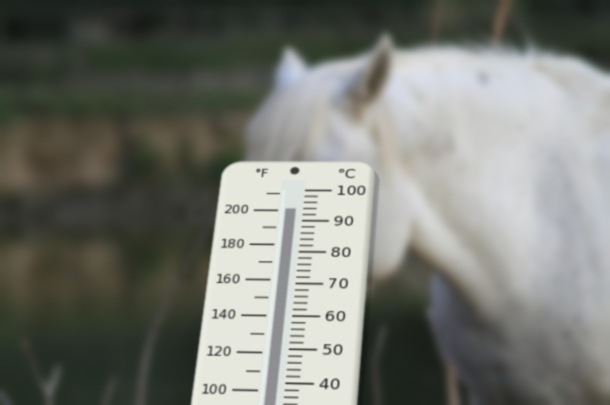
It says 94 °C
